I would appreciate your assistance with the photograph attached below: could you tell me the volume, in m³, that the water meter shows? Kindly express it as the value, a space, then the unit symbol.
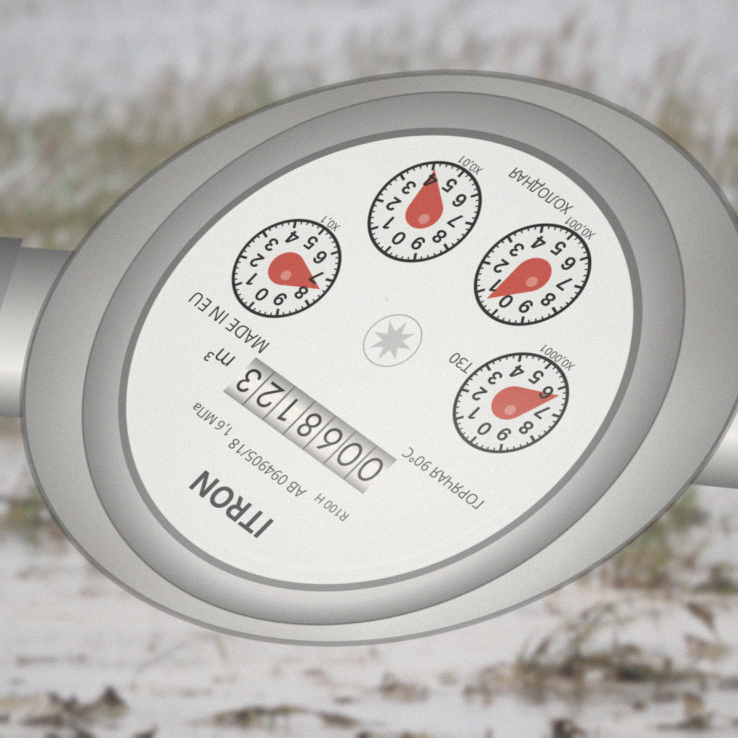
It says 68123.7406 m³
